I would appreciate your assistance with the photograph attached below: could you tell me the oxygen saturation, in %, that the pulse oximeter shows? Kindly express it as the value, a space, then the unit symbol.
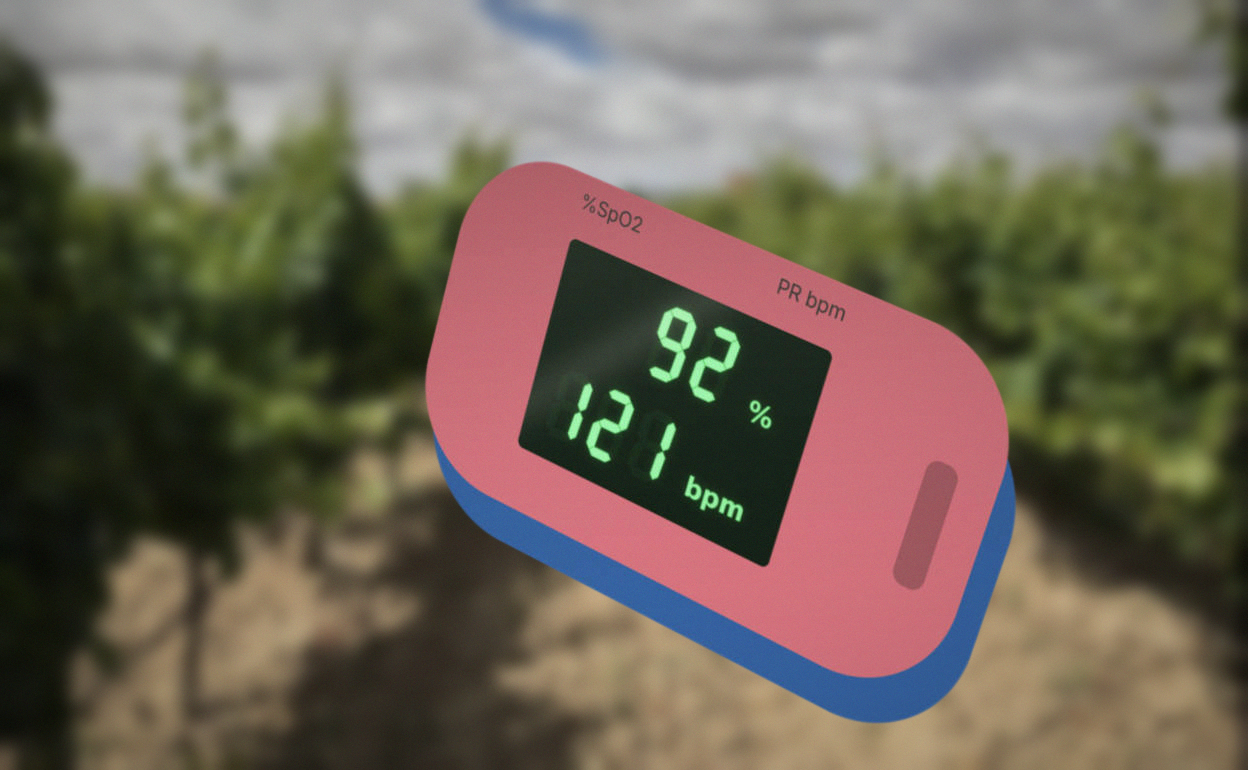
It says 92 %
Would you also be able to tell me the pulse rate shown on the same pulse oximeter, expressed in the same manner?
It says 121 bpm
